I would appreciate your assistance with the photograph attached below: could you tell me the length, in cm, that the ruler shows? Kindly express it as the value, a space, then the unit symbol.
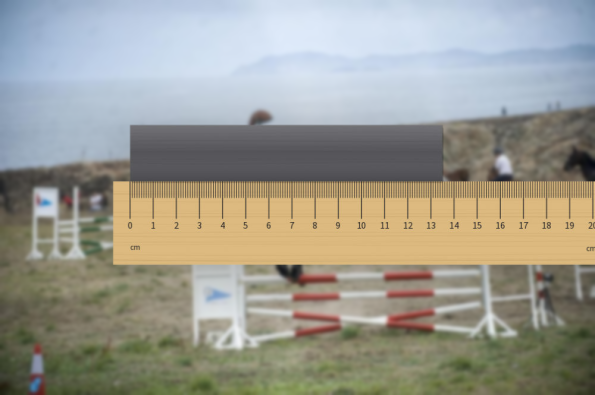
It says 13.5 cm
